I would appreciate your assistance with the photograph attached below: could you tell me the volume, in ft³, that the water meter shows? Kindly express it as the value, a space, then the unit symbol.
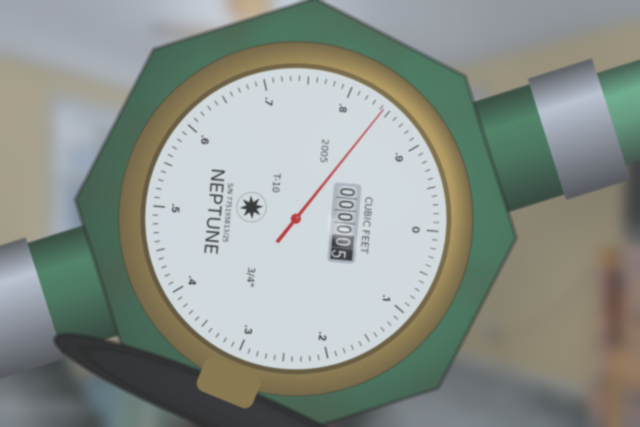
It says 4.84 ft³
